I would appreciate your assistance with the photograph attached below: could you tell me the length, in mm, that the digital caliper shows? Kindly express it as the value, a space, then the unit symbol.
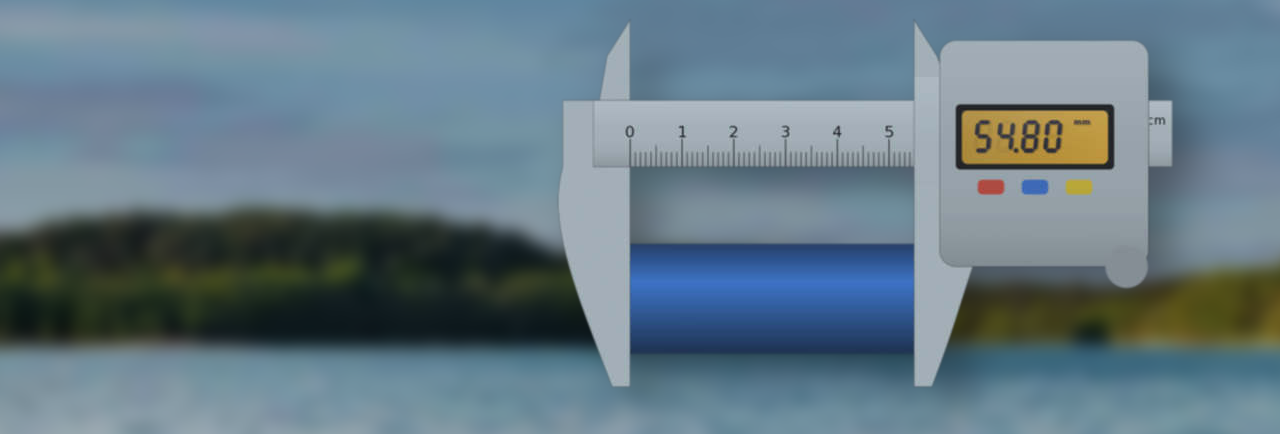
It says 54.80 mm
